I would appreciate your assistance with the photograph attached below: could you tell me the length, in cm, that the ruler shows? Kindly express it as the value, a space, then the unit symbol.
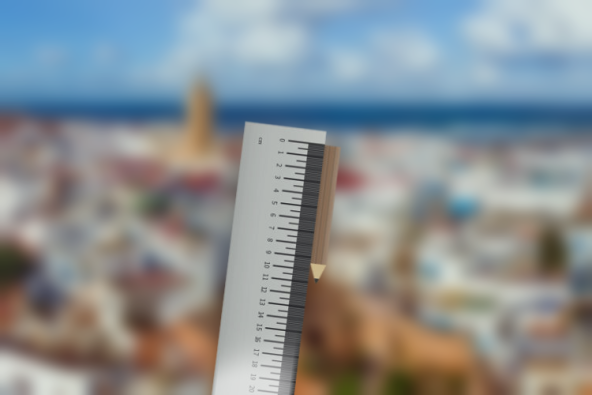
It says 11 cm
